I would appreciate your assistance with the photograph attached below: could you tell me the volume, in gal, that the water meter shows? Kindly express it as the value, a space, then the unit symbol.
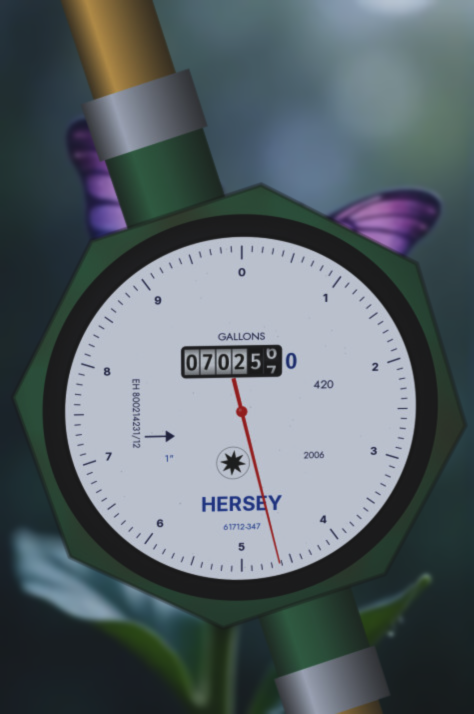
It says 702564.6 gal
